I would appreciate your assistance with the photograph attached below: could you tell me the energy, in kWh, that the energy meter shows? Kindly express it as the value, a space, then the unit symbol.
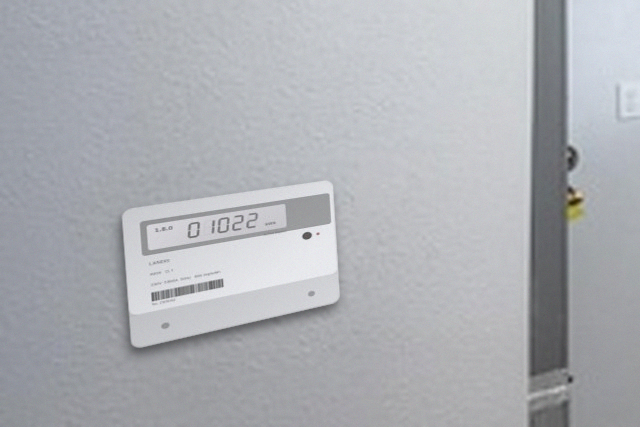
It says 1022 kWh
